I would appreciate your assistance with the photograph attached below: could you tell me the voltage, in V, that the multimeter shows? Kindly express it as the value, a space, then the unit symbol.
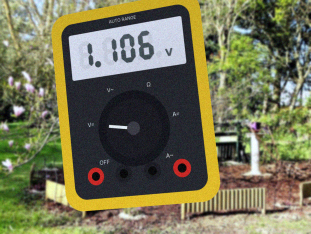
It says 1.106 V
